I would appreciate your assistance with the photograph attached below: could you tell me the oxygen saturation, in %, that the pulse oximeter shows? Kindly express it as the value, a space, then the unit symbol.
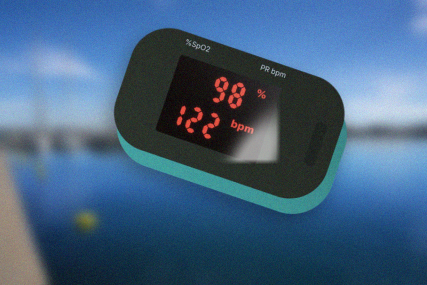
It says 98 %
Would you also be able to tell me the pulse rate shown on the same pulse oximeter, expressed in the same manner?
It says 122 bpm
